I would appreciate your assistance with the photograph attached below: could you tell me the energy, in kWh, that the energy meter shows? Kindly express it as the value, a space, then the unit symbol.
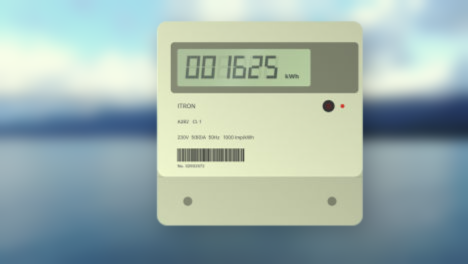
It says 1625 kWh
